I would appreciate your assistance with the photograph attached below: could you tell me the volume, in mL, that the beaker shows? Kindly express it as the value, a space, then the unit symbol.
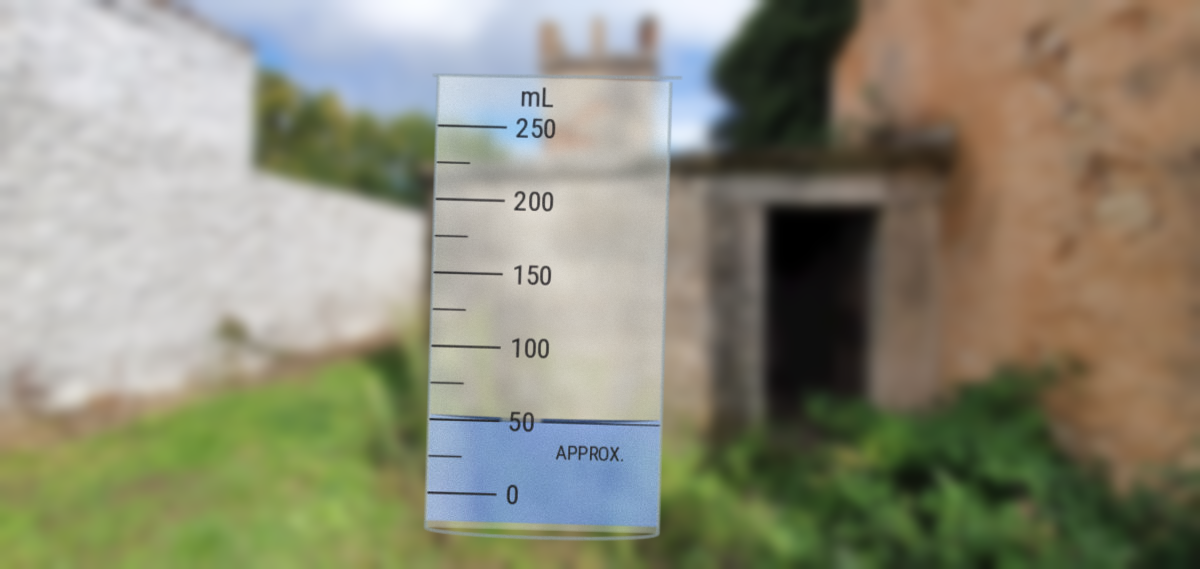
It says 50 mL
